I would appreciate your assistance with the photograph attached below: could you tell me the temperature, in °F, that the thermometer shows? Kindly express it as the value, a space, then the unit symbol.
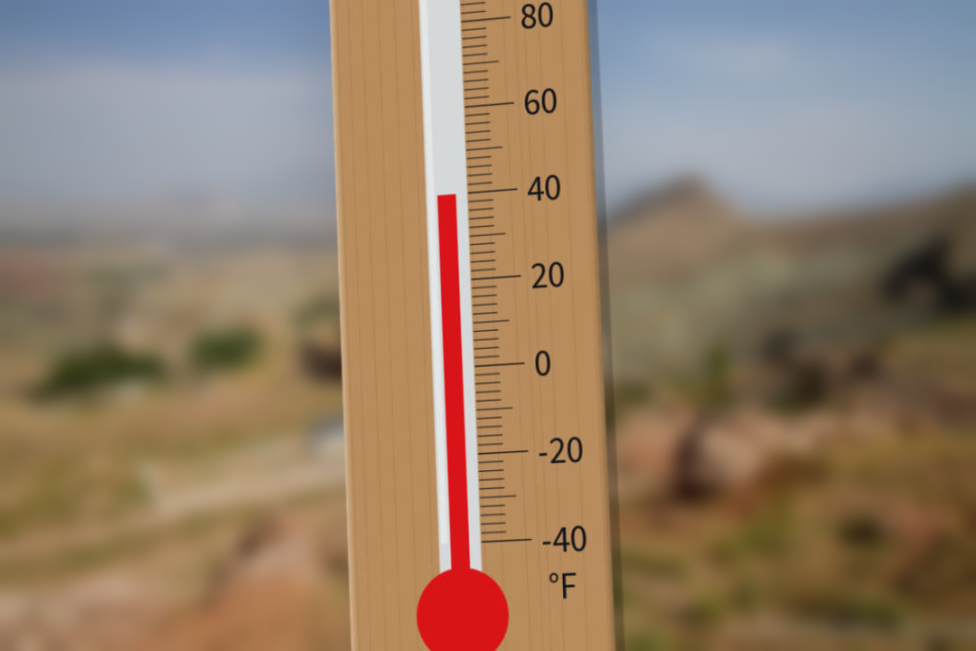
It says 40 °F
